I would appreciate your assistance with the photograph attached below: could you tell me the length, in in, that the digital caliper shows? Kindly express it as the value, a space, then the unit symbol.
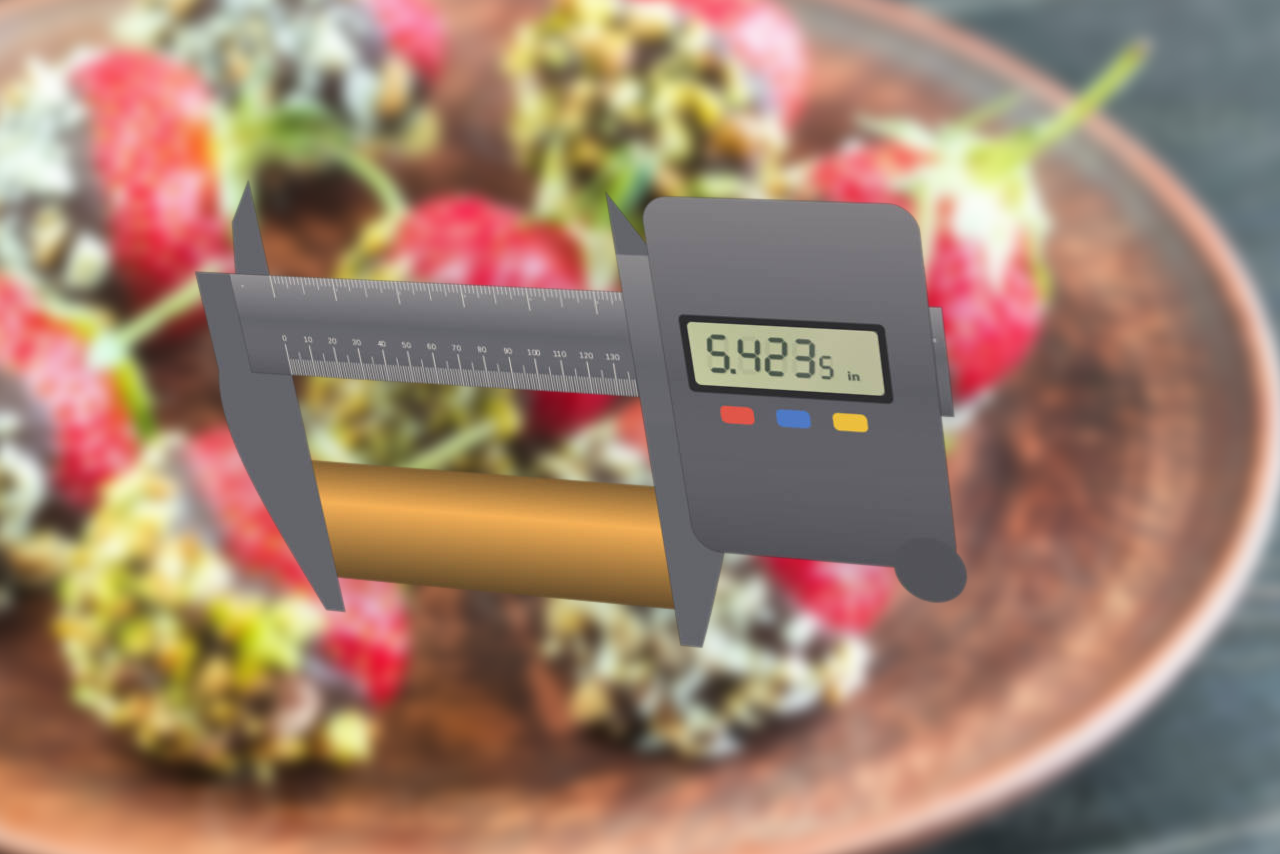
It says 5.4235 in
